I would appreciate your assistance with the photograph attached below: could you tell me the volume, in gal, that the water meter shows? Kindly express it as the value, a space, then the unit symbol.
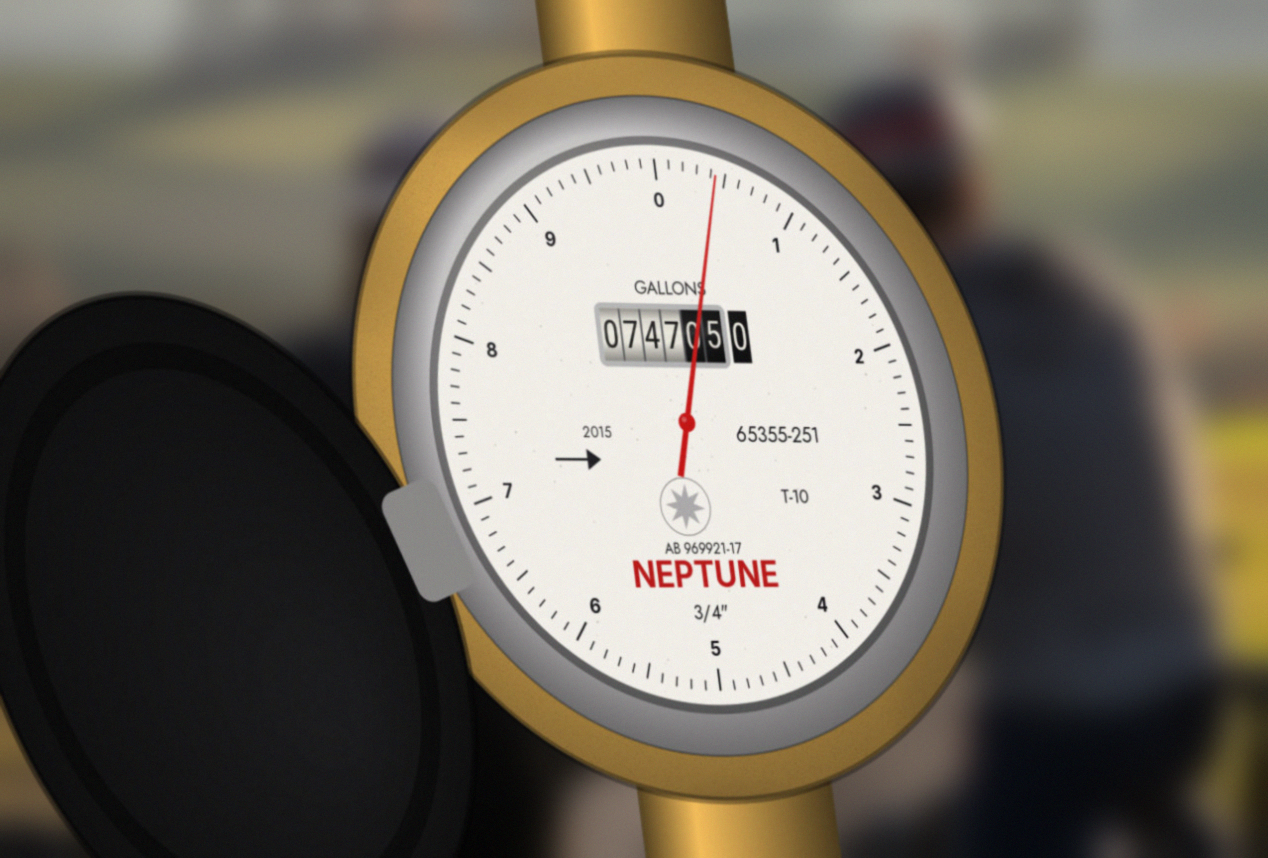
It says 747050.4 gal
